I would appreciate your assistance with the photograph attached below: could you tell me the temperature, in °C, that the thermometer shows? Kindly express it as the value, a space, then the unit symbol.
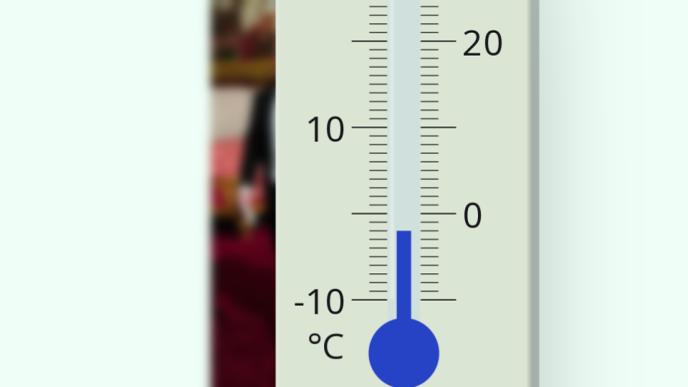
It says -2 °C
